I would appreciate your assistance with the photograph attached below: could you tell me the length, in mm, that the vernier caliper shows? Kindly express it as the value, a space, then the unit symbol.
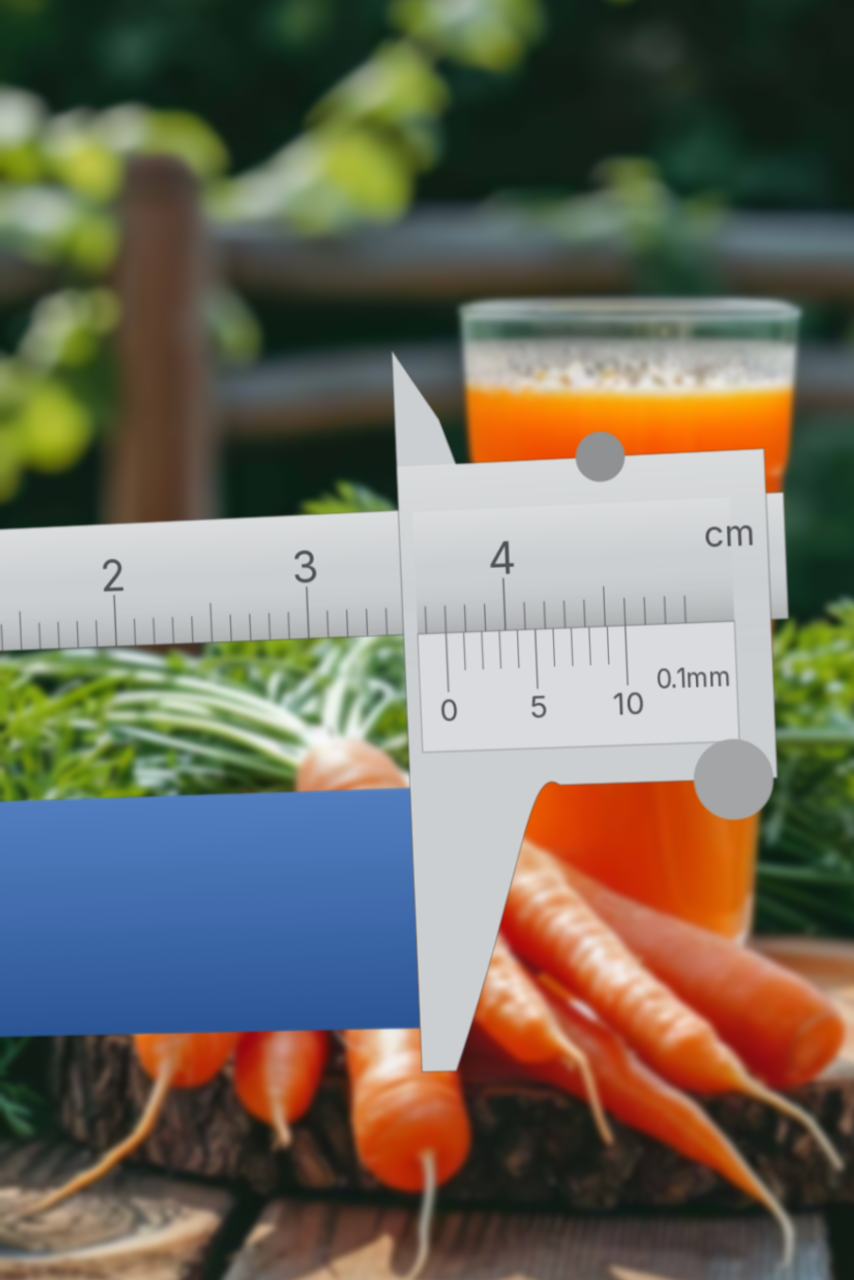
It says 37.0 mm
